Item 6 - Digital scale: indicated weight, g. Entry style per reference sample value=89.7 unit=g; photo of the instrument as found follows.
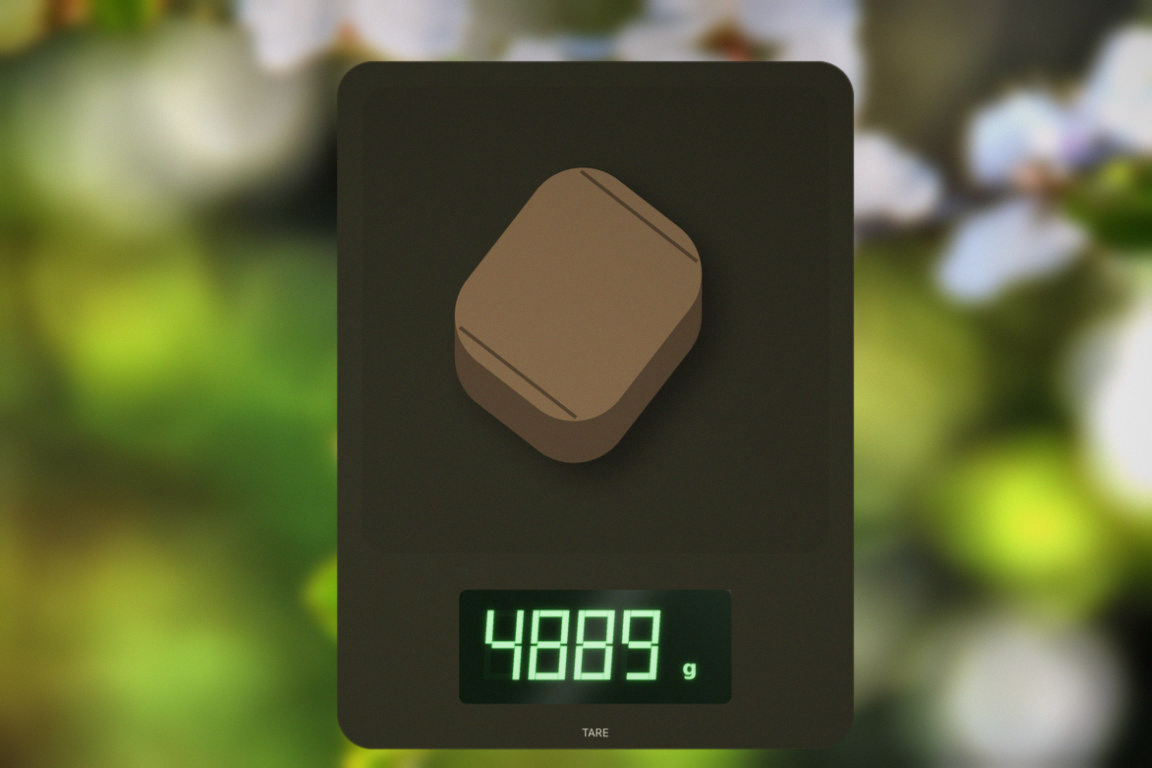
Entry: value=4889 unit=g
